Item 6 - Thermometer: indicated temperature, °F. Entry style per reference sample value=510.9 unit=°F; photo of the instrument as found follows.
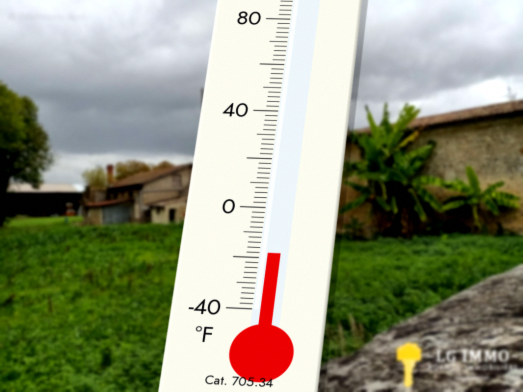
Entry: value=-18 unit=°F
